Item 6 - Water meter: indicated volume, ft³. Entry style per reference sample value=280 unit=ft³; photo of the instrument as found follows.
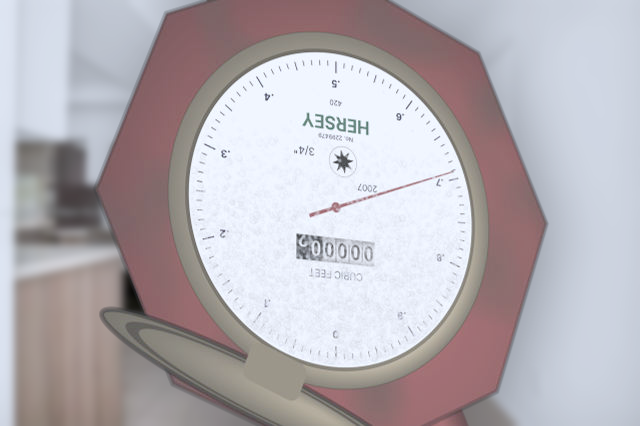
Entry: value=1.69 unit=ft³
